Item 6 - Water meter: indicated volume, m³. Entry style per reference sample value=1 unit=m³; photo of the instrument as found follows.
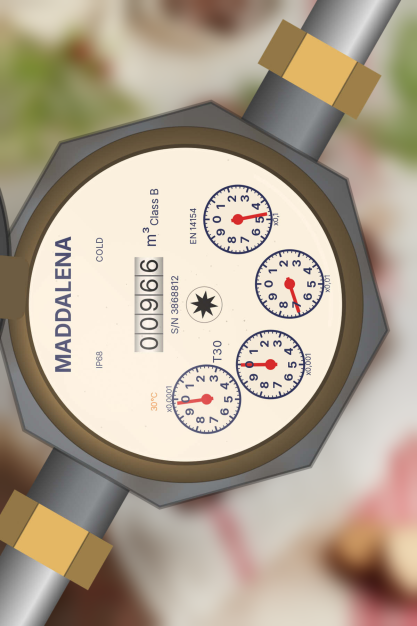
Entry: value=966.4699 unit=m³
